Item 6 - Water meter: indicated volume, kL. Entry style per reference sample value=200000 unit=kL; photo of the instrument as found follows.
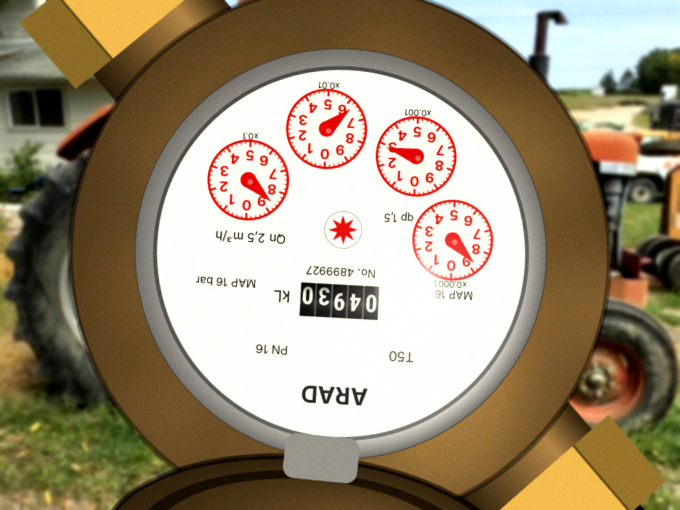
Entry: value=4929.8628 unit=kL
